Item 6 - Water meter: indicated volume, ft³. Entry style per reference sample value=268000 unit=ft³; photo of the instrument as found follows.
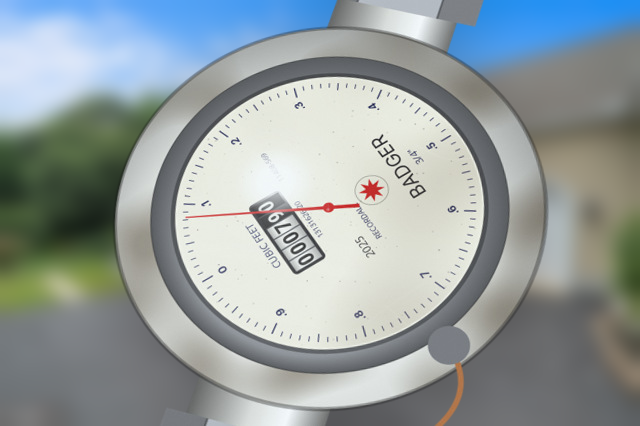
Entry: value=790.08 unit=ft³
